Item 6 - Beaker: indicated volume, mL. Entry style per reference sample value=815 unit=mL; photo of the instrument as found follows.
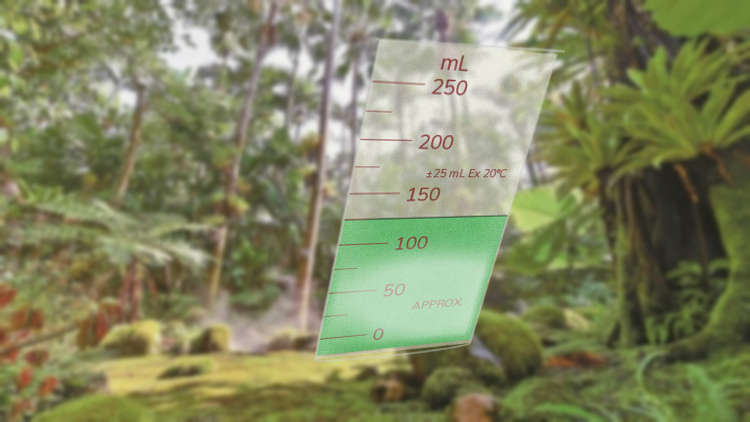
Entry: value=125 unit=mL
